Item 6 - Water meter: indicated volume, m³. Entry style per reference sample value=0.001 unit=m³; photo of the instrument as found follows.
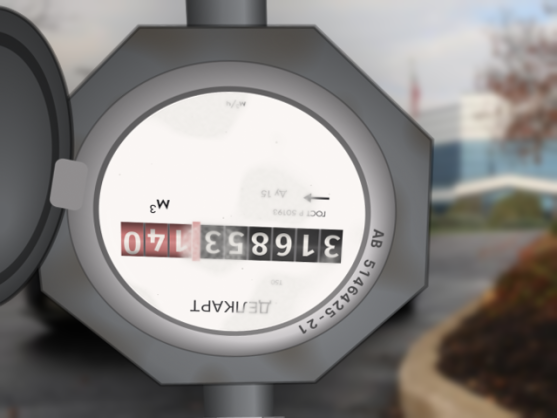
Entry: value=316853.140 unit=m³
